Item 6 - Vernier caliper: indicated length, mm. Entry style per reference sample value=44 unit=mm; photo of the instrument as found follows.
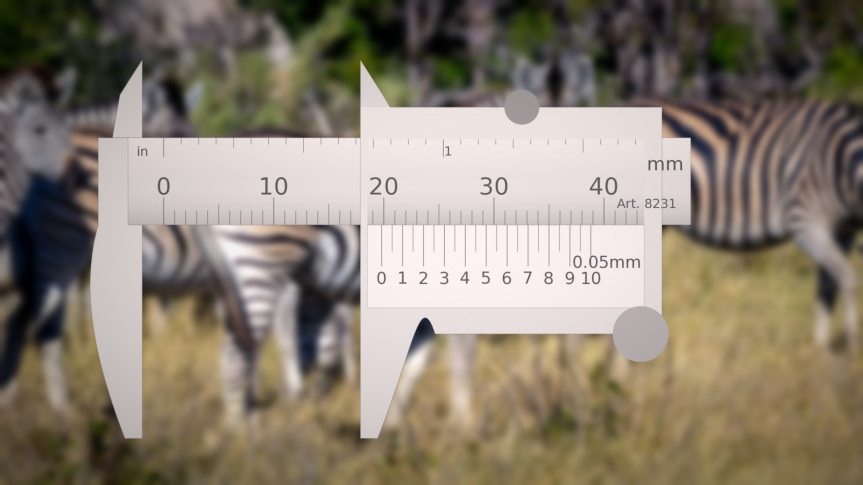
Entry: value=19.8 unit=mm
